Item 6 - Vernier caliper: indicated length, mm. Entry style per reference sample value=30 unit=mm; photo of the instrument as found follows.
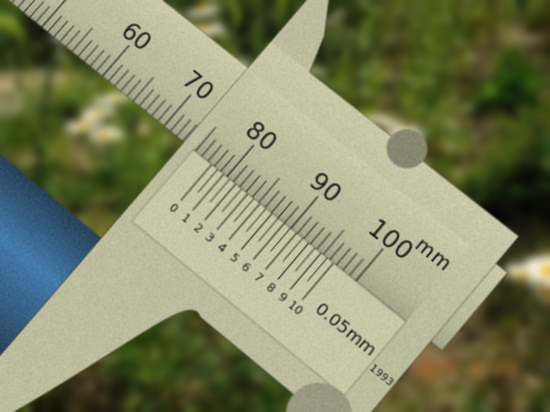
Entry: value=77.6 unit=mm
